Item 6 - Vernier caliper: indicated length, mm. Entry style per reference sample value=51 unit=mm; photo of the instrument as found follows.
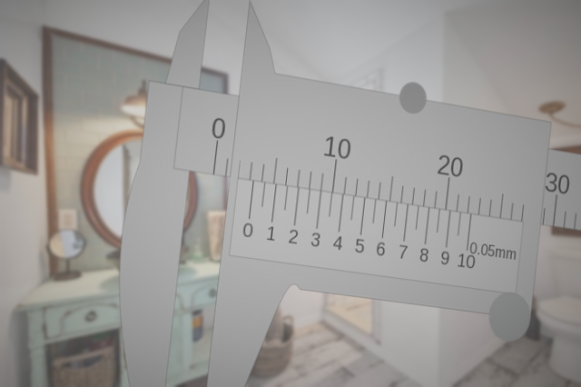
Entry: value=3.3 unit=mm
